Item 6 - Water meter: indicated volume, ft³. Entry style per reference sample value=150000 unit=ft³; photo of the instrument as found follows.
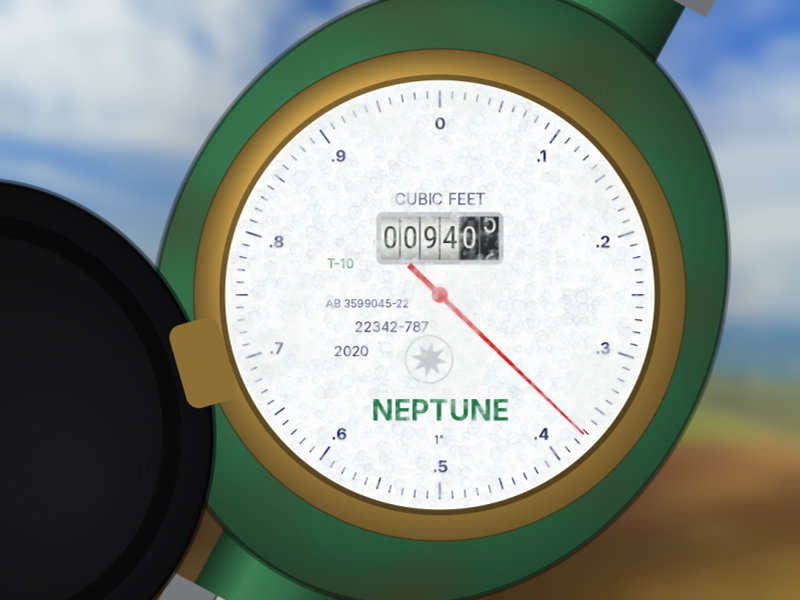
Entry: value=9405.37 unit=ft³
